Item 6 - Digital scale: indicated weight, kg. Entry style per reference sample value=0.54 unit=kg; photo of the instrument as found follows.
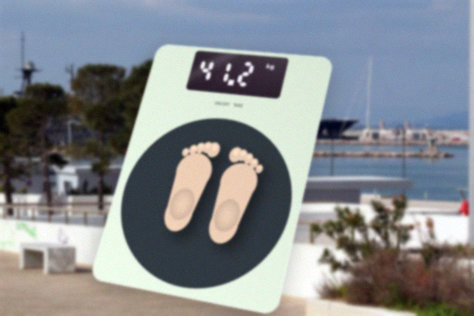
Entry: value=41.2 unit=kg
